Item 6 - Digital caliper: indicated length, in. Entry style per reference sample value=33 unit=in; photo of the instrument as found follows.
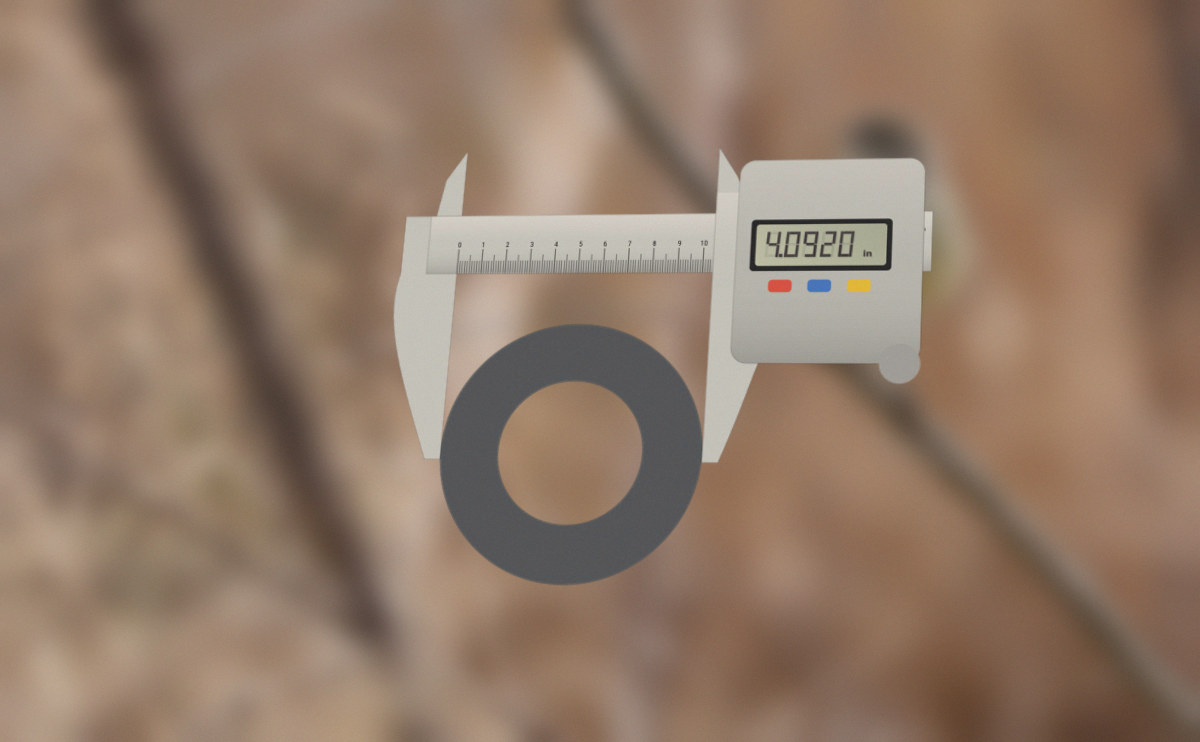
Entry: value=4.0920 unit=in
